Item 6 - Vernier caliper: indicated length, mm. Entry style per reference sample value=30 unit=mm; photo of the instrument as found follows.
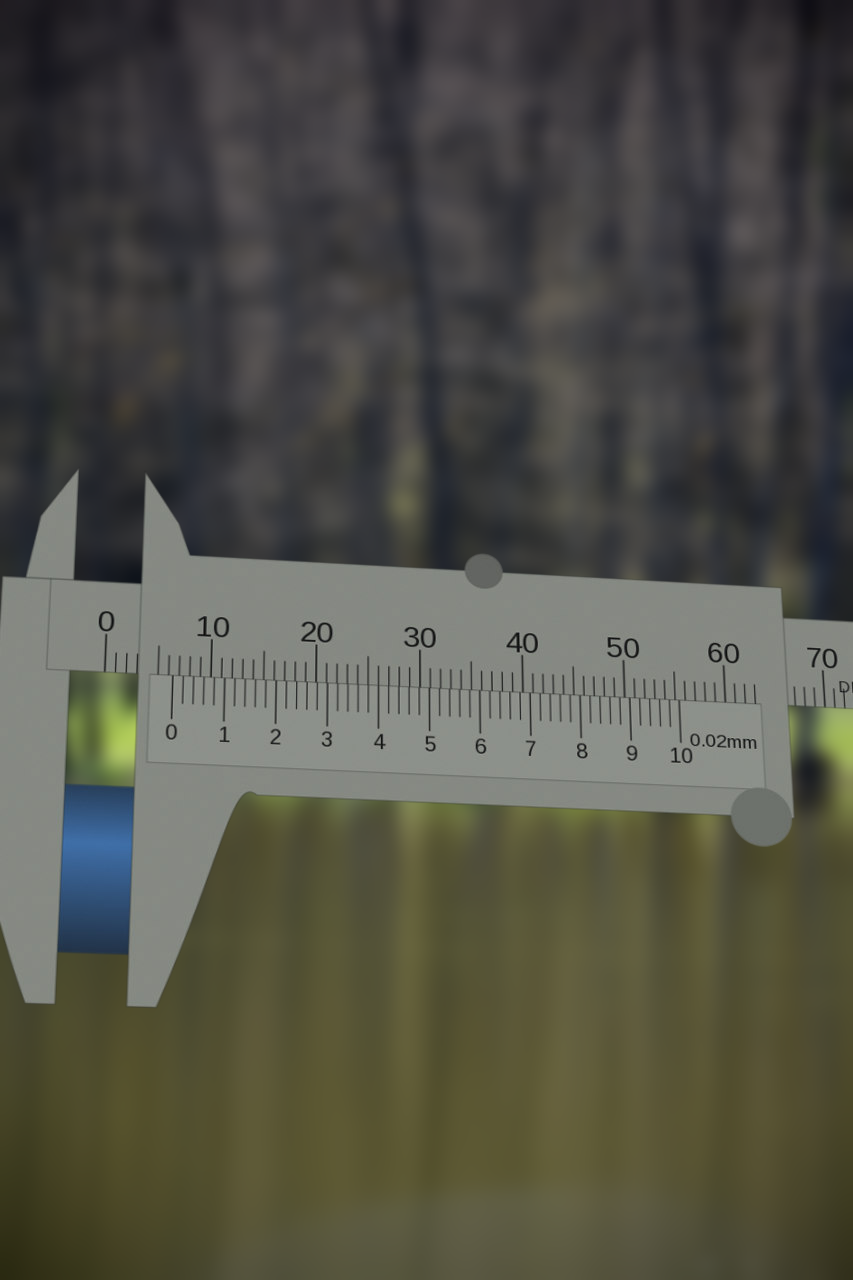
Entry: value=6.4 unit=mm
